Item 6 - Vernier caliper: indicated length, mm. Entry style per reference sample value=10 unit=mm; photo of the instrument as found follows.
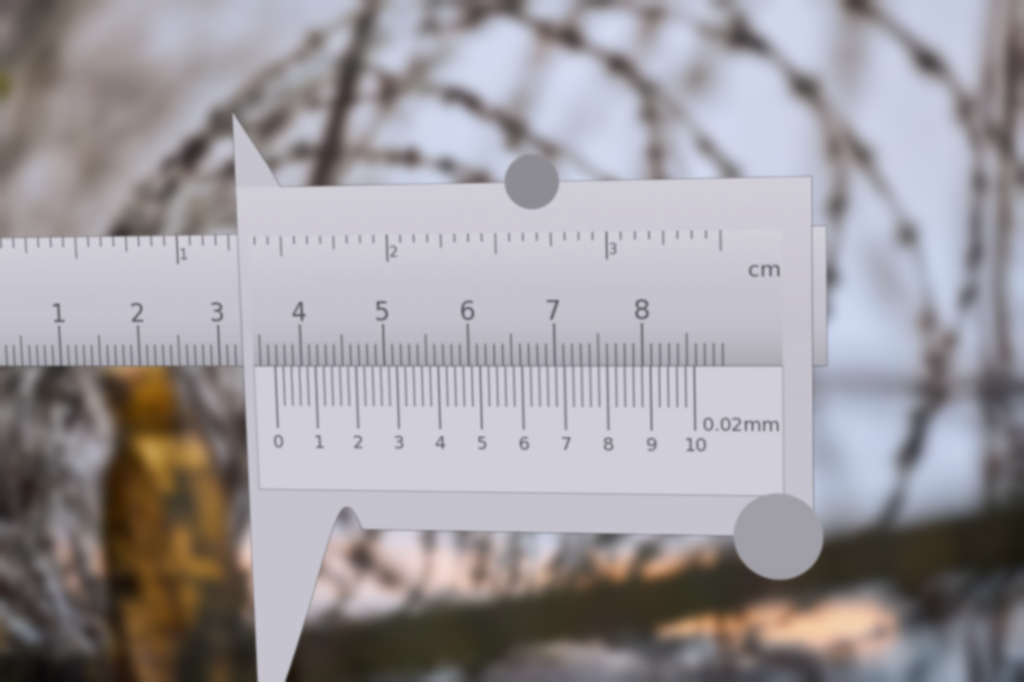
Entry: value=36.8 unit=mm
